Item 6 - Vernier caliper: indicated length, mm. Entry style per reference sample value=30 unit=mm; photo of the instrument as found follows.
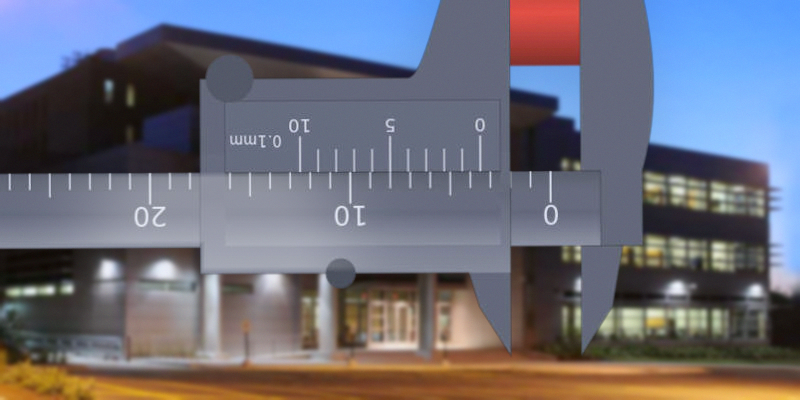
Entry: value=3.5 unit=mm
